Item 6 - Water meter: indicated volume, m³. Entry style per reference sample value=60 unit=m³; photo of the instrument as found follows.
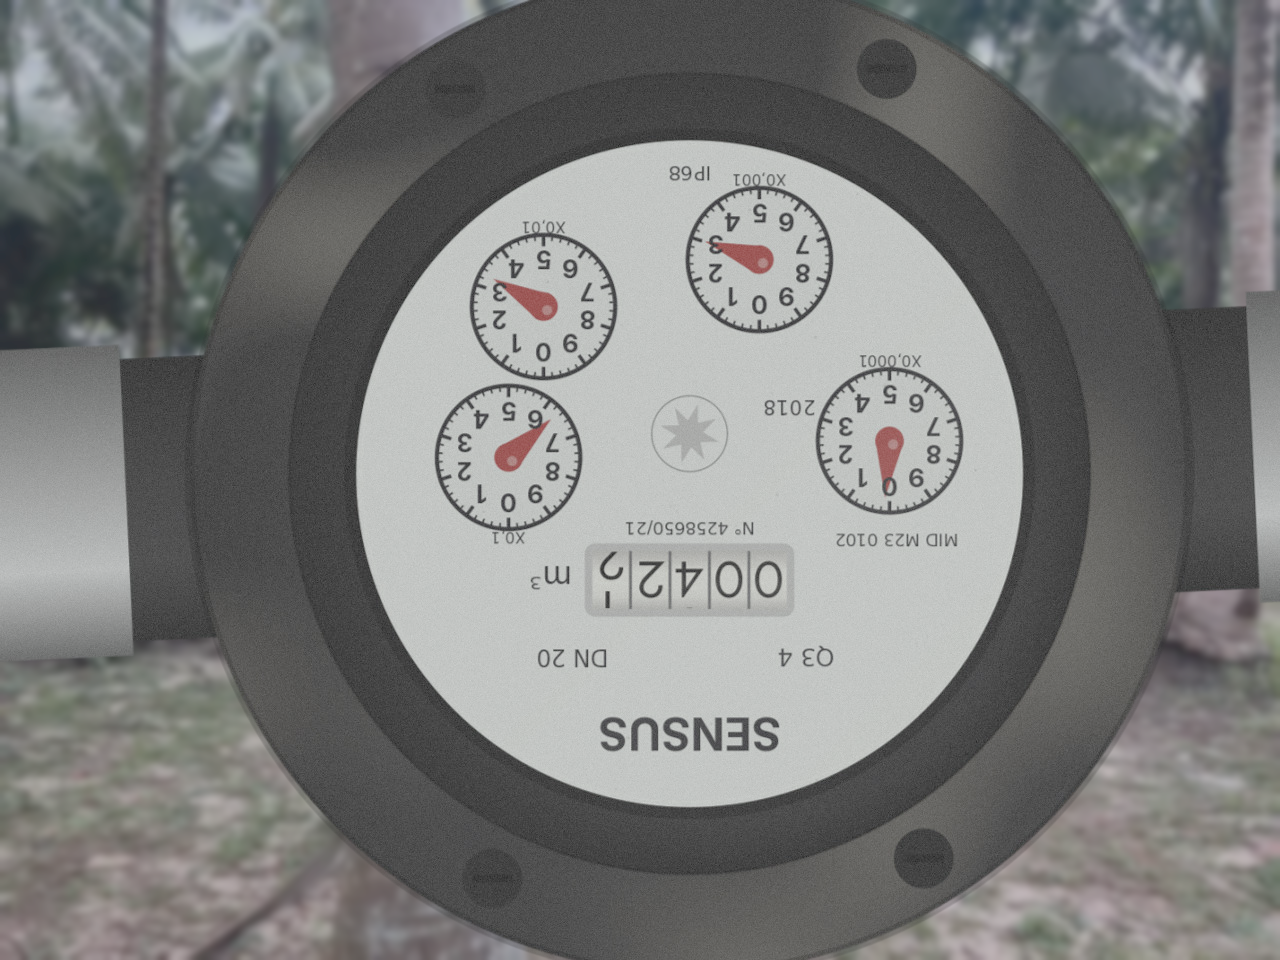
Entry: value=421.6330 unit=m³
